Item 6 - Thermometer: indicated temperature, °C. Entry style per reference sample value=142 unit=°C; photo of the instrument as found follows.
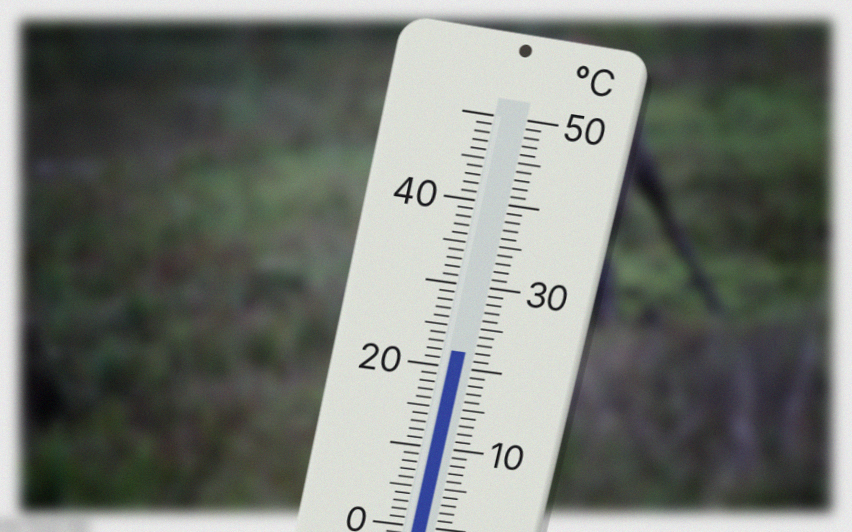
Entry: value=22 unit=°C
